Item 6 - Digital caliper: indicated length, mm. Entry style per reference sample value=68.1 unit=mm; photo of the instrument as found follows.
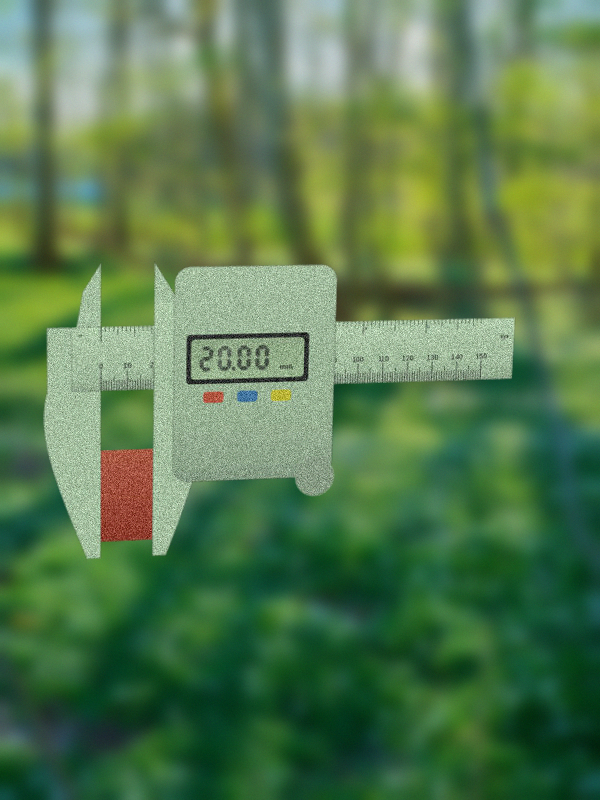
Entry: value=20.00 unit=mm
